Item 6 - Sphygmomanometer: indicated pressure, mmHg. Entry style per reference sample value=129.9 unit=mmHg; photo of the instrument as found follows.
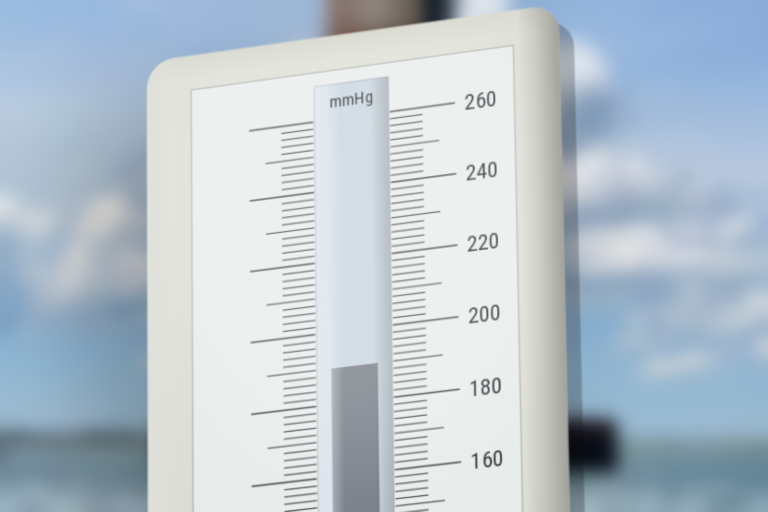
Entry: value=190 unit=mmHg
